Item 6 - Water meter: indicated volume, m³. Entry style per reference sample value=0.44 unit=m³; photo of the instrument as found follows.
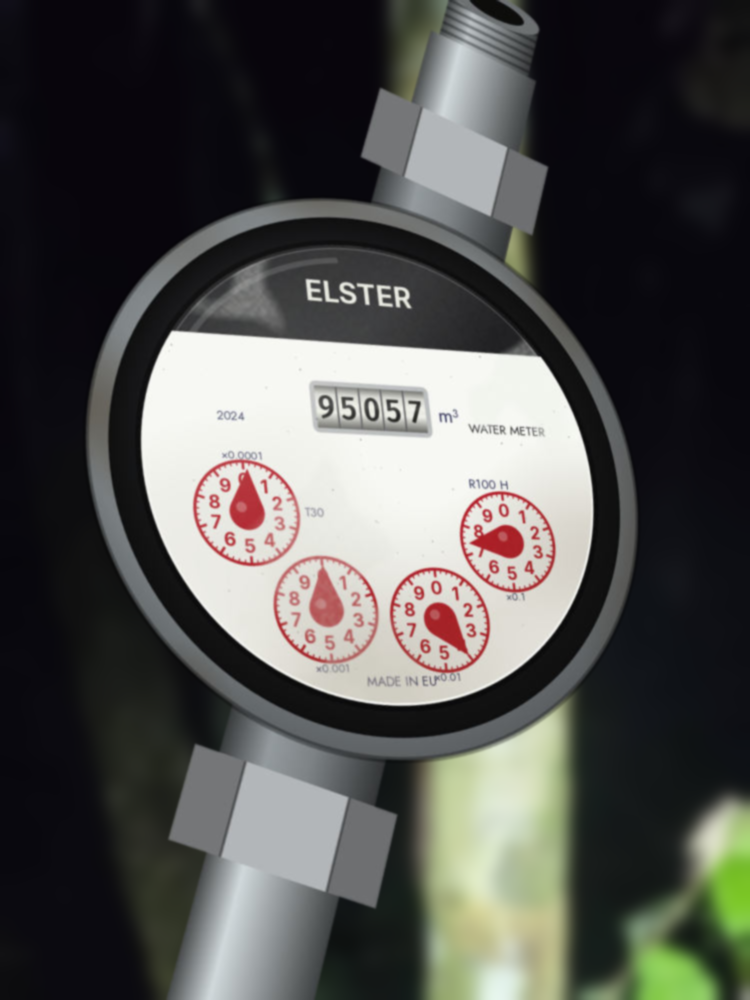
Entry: value=95057.7400 unit=m³
